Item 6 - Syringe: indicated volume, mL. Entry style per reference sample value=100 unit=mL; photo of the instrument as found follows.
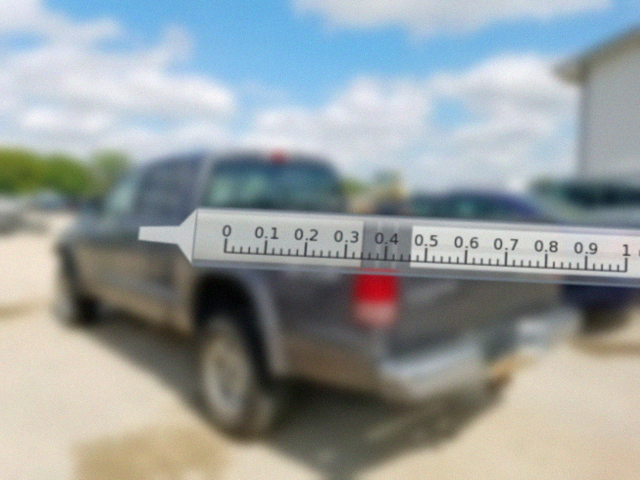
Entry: value=0.34 unit=mL
